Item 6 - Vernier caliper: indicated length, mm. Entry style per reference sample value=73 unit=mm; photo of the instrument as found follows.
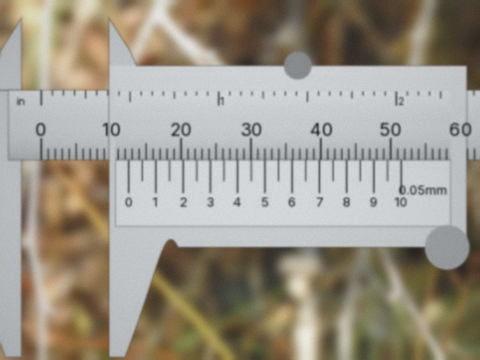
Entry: value=12.5 unit=mm
